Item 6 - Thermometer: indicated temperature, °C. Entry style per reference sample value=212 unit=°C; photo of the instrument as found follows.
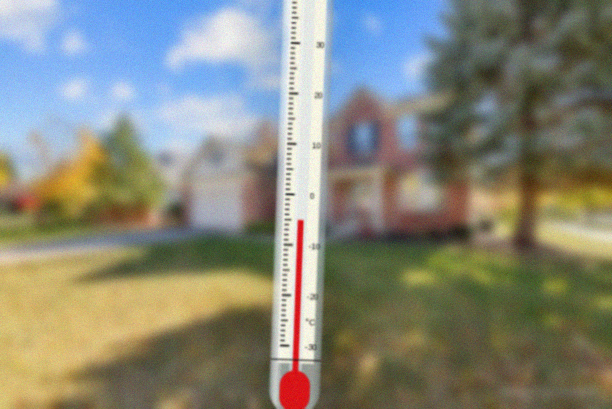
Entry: value=-5 unit=°C
